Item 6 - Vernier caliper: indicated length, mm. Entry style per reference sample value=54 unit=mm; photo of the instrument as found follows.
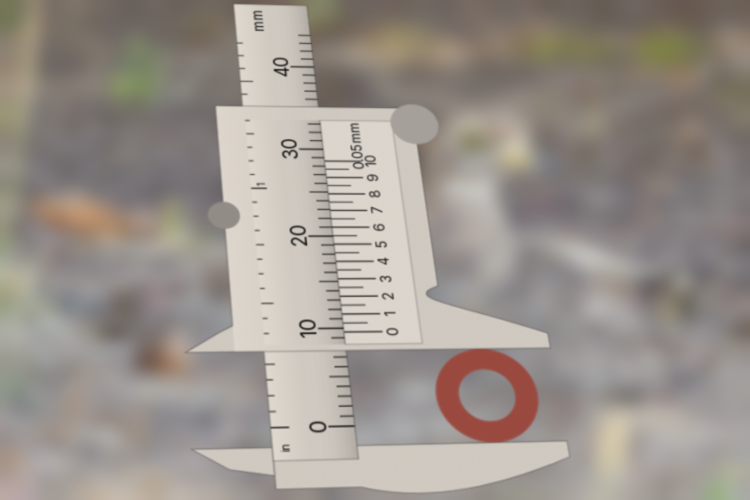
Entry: value=9.6 unit=mm
